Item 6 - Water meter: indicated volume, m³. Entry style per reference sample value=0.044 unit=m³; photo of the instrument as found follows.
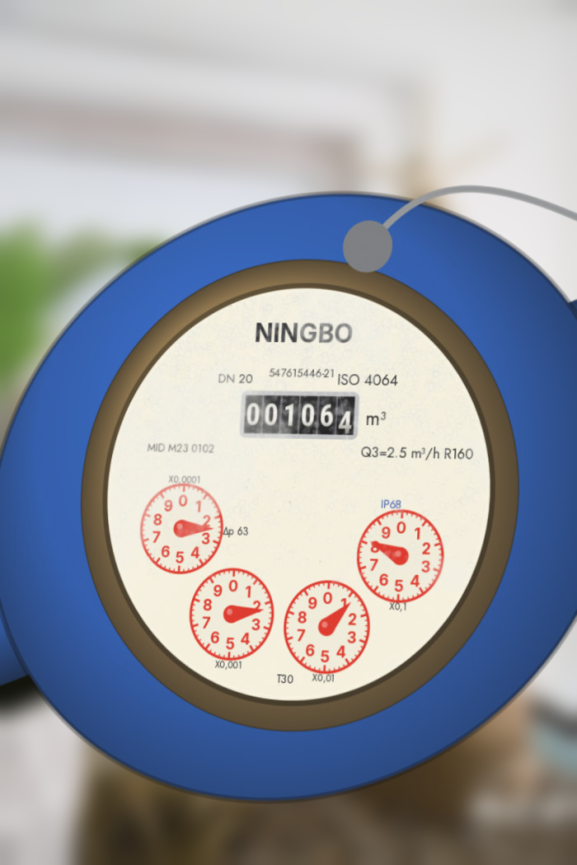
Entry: value=1063.8122 unit=m³
